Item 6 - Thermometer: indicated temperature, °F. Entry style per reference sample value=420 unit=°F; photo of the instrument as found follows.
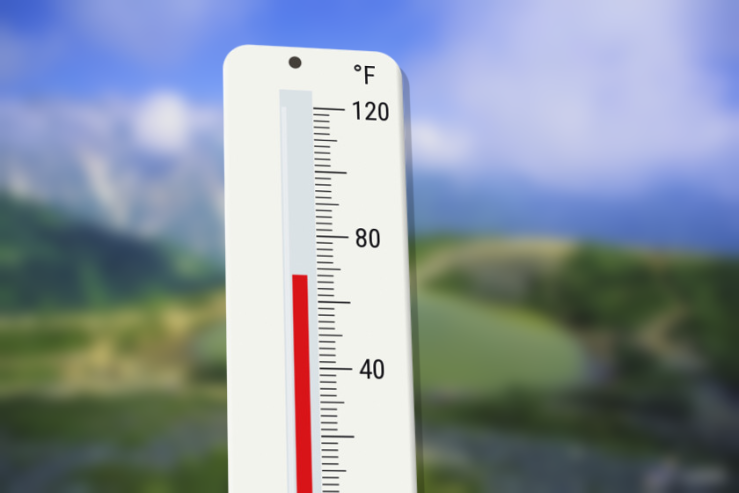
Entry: value=68 unit=°F
